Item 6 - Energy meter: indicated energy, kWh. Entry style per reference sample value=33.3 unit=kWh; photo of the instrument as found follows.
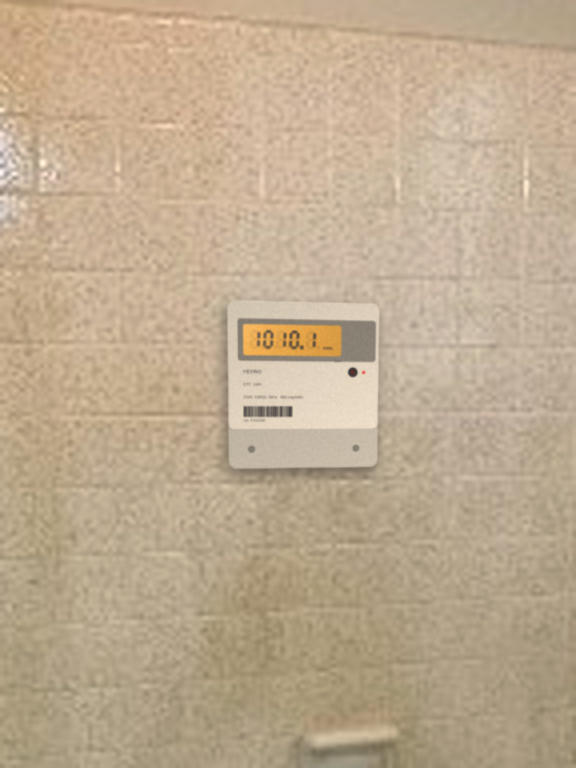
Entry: value=1010.1 unit=kWh
